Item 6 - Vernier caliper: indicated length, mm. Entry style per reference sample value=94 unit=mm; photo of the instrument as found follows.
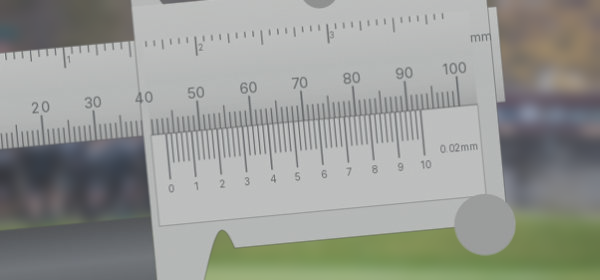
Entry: value=43.5 unit=mm
